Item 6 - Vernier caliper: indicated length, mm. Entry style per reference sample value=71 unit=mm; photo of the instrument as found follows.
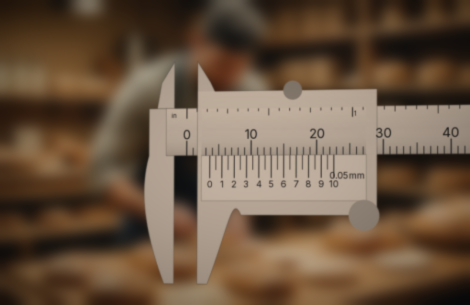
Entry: value=3.6 unit=mm
